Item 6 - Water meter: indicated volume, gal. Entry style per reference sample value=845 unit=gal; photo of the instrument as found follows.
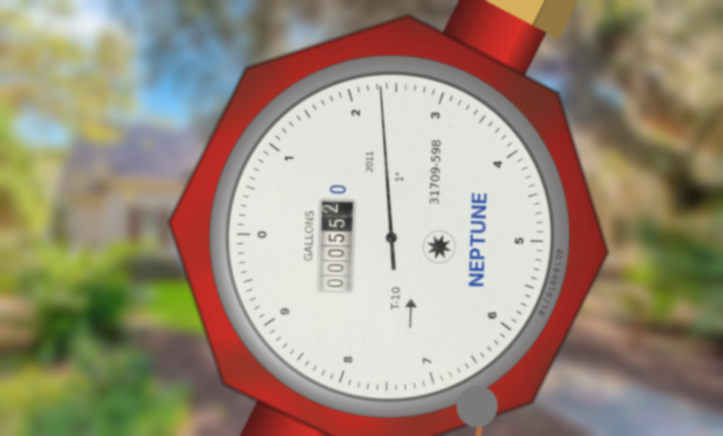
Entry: value=5522.3 unit=gal
